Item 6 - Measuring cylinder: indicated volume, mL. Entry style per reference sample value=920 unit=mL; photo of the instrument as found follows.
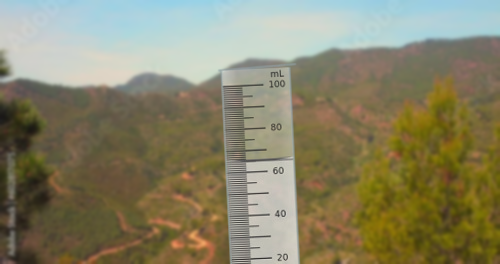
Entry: value=65 unit=mL
